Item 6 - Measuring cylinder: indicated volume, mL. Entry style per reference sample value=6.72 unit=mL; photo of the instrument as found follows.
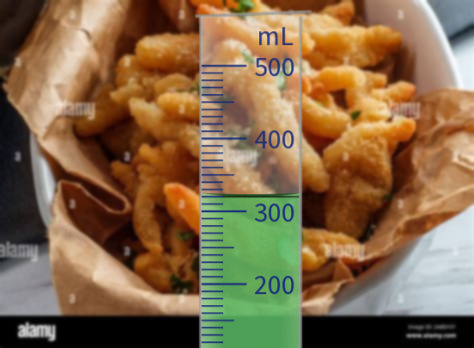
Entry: value=320 unit=mL
